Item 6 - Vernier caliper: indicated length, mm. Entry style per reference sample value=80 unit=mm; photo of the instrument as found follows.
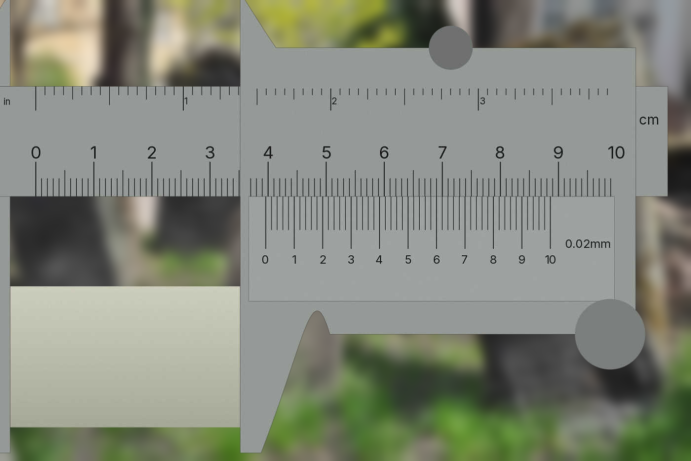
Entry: value=39.6 unit=mm
